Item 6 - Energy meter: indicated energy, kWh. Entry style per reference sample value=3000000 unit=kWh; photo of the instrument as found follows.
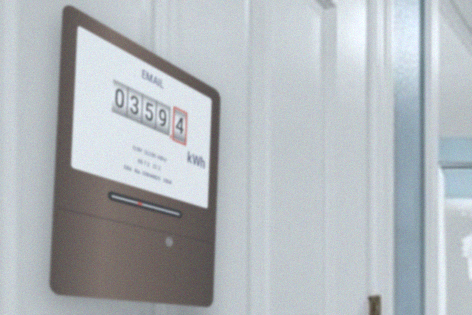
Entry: value=359.4 unit=kWh
